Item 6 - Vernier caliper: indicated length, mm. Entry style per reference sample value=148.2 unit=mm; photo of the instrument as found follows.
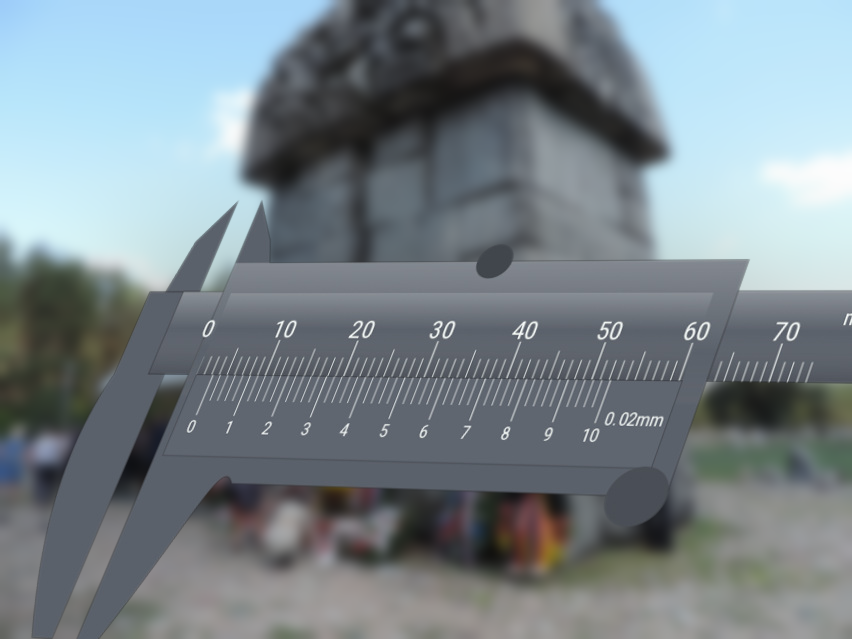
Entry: value=3.2 unit=mm
